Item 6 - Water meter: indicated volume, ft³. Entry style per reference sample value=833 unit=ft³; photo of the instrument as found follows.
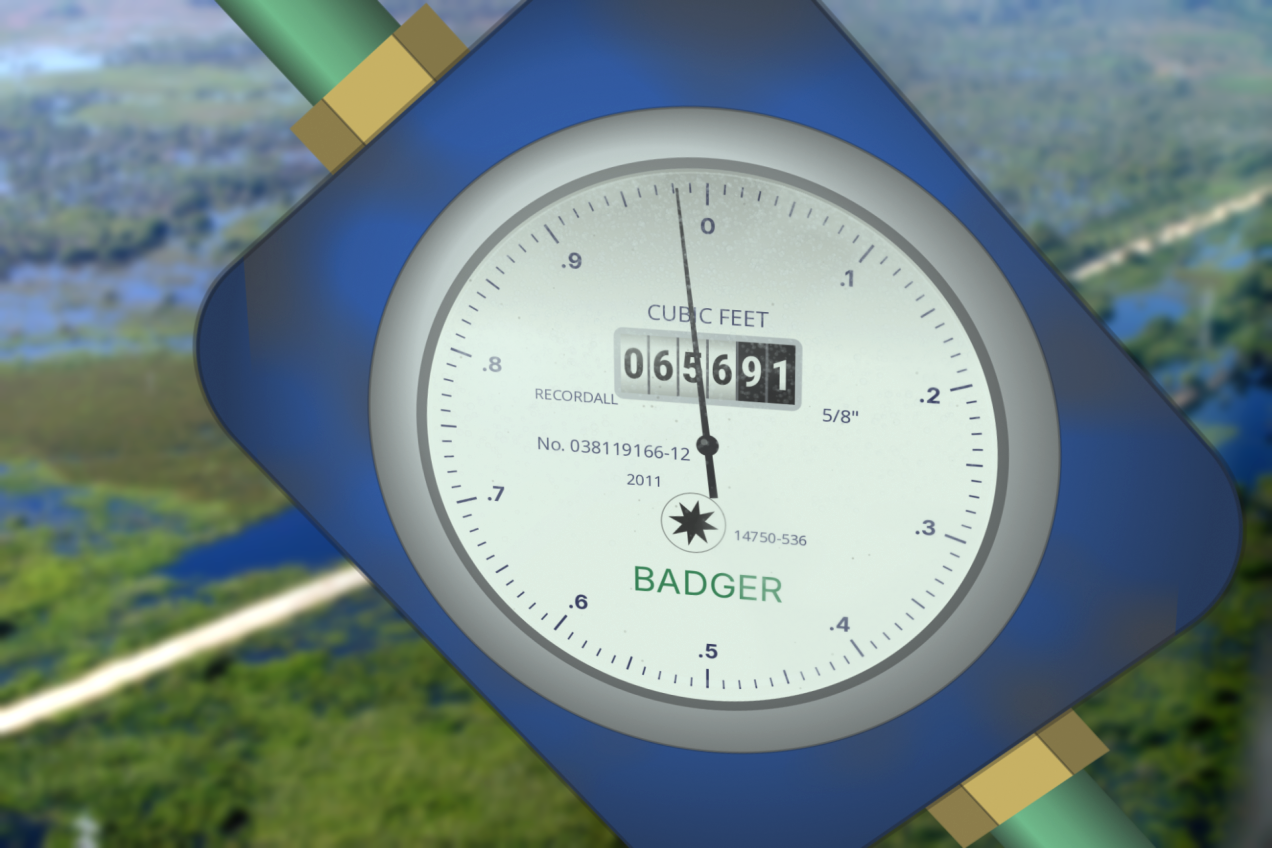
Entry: value=65690.98 unit=ft³
